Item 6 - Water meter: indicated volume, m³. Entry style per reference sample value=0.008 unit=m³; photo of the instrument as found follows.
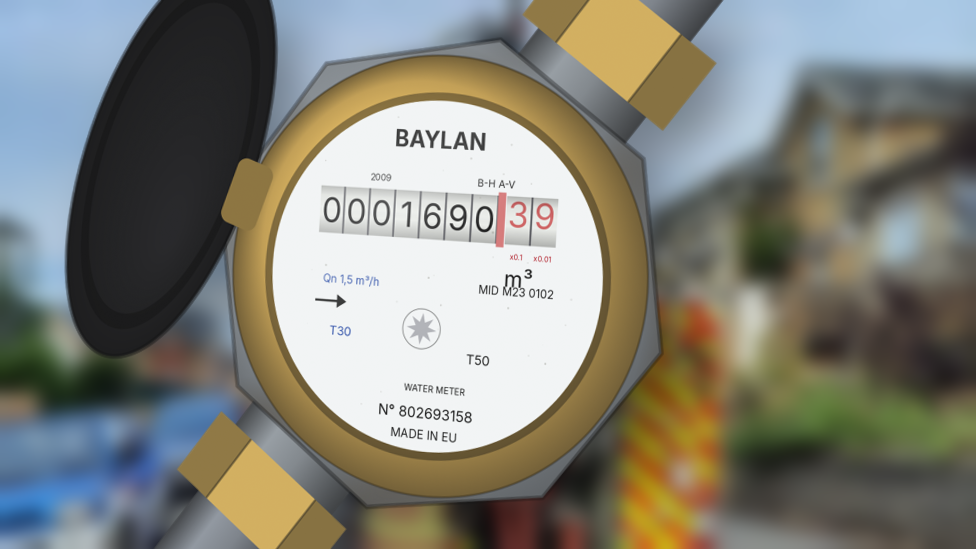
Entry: value=1690.39 unit=m³
